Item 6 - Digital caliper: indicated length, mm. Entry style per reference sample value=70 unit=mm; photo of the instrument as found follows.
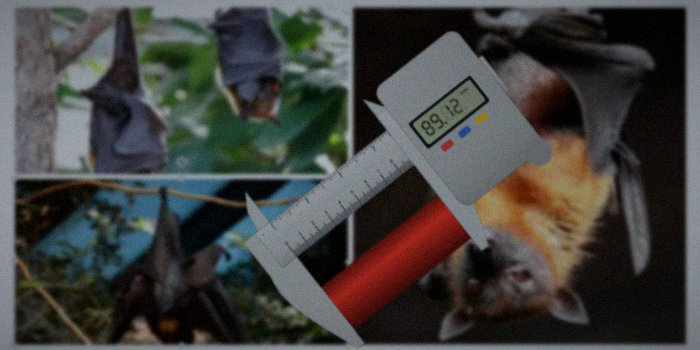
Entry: value=89.12 unit=mm
